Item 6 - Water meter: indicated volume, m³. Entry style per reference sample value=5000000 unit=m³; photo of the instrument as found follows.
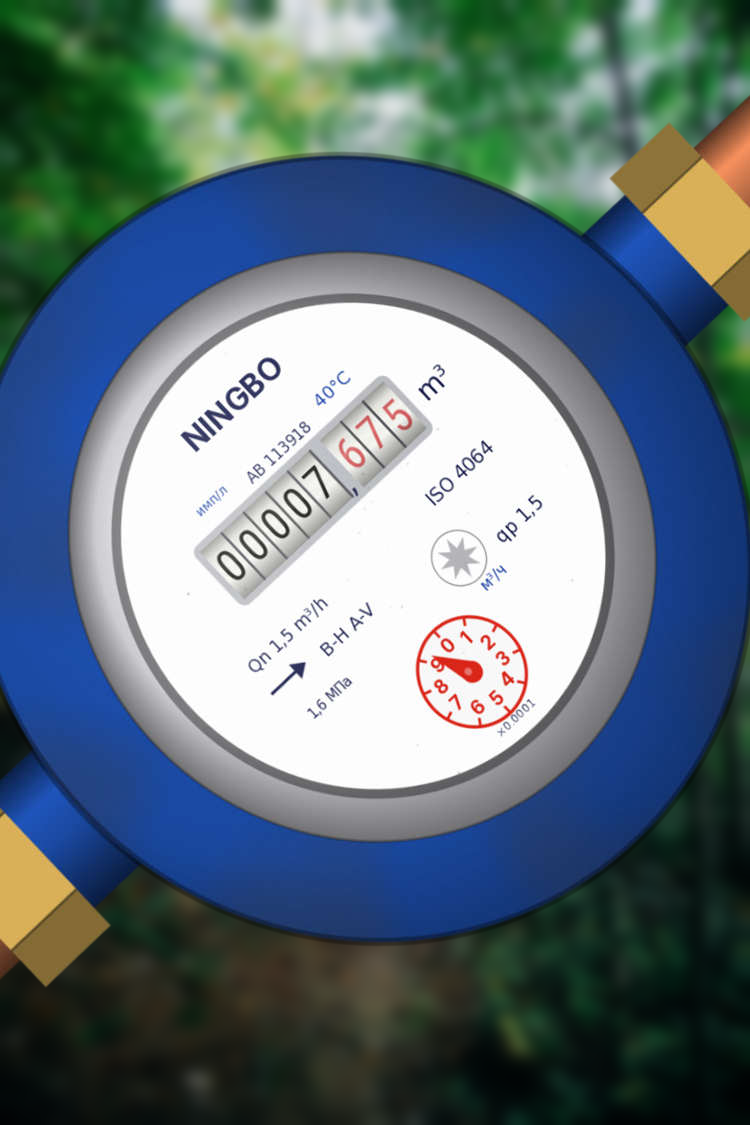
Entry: value=7.6749 unit=m³
